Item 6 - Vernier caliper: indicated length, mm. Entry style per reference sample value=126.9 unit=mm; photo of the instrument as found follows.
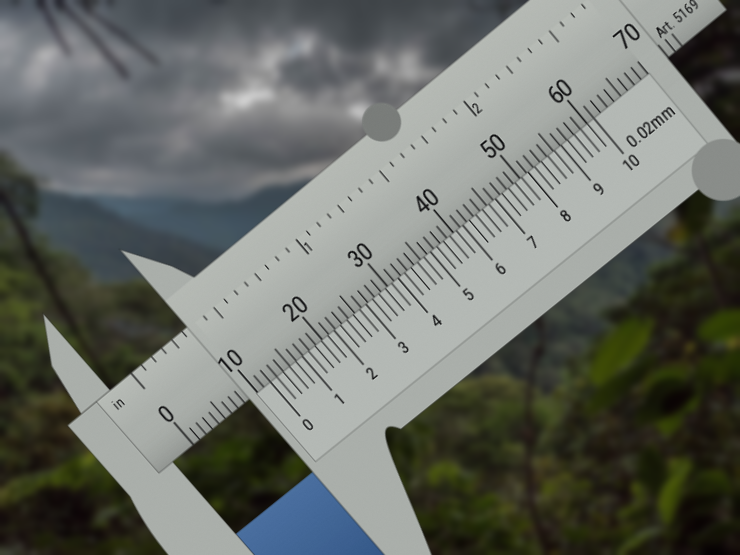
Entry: value=12.0 unit=mm
